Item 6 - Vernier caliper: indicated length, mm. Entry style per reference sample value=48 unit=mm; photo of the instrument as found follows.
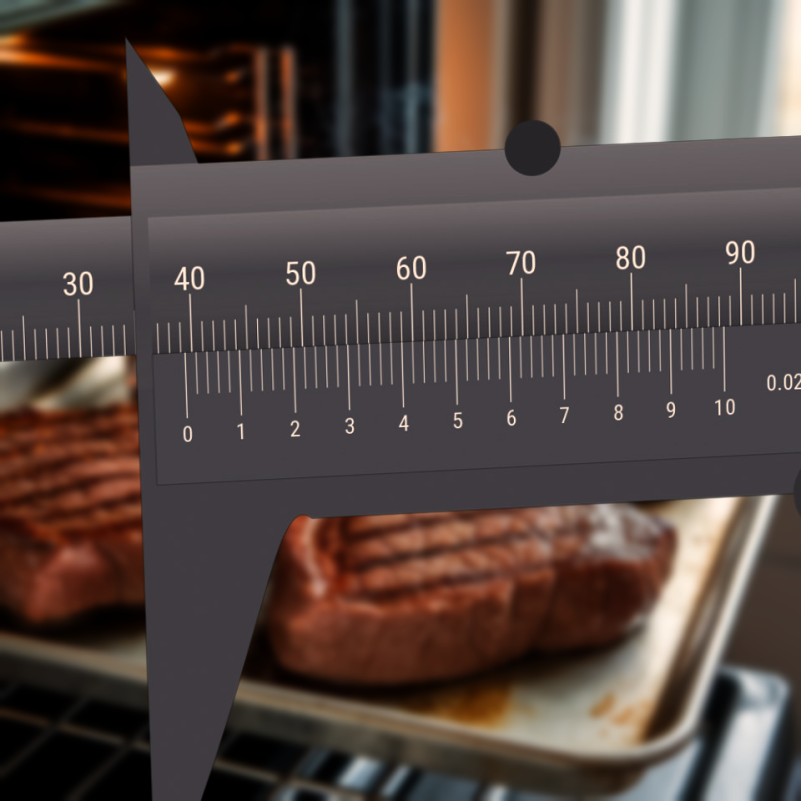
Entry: value=39.4 unit=mm
